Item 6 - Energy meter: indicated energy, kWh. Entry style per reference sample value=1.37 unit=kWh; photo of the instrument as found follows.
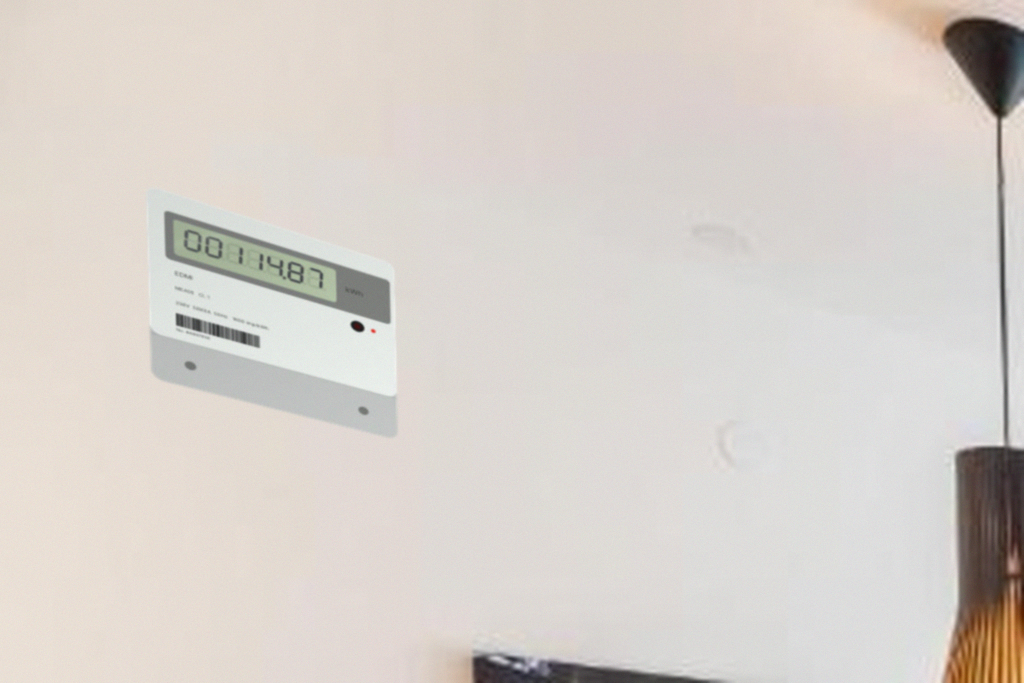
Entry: value=114.87 unit=kWh
